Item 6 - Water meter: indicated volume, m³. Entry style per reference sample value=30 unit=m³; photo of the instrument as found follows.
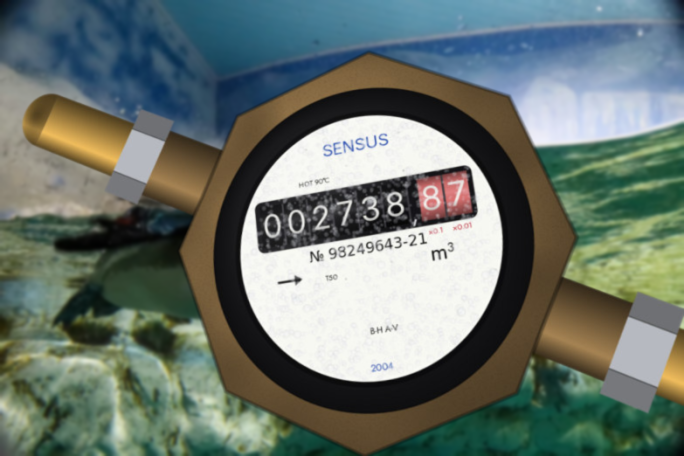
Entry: value=2738.87 unit=m³
